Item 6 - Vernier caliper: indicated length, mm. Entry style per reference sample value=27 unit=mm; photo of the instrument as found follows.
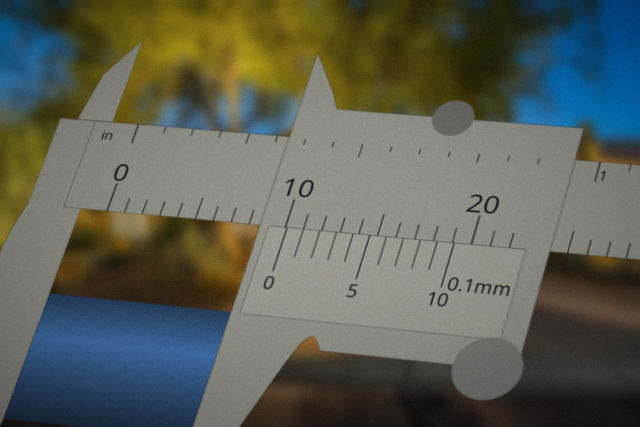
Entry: value=10.1 unit=mm
